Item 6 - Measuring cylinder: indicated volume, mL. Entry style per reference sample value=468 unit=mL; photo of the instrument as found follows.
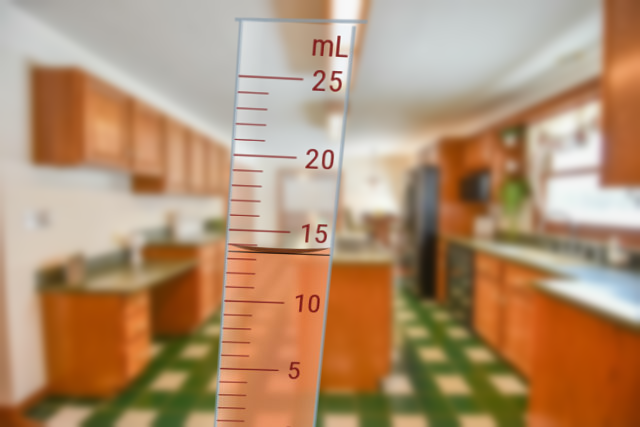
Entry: value=13.5 unit=mL
